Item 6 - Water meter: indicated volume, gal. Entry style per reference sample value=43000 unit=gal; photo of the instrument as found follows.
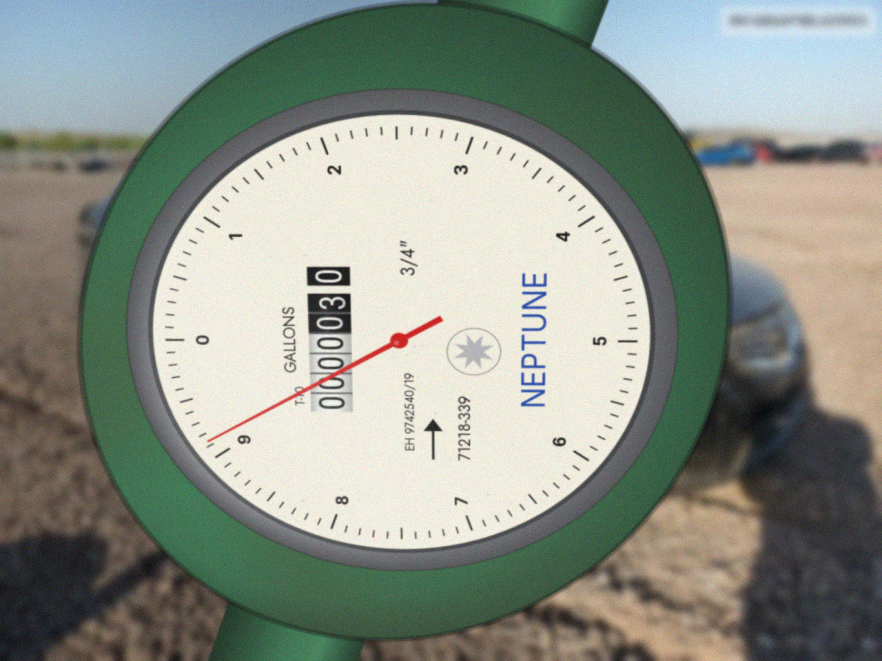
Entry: value=29.1 unit=gal
